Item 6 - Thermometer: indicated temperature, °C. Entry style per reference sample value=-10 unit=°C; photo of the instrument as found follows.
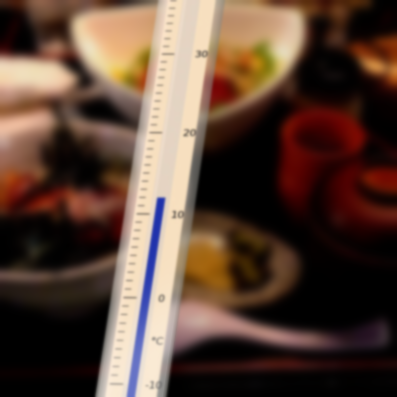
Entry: value=12 unit=°C
